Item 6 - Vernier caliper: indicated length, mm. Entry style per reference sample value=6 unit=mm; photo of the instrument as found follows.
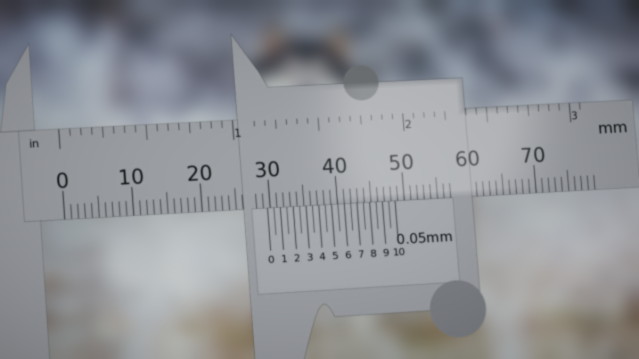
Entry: value=29.6 unit=mm
